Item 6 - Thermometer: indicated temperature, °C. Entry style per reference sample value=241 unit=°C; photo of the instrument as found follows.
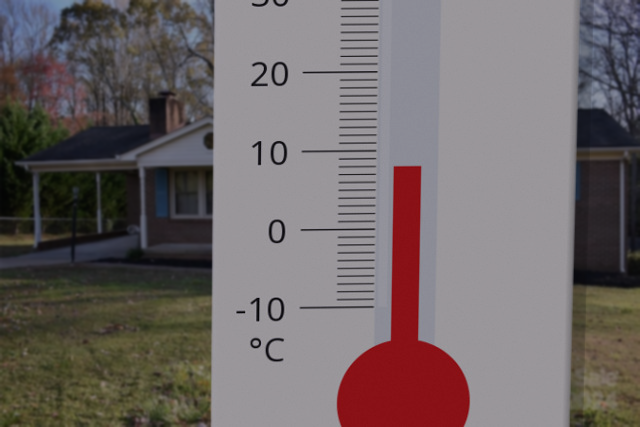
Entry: value=8 unit=°C
